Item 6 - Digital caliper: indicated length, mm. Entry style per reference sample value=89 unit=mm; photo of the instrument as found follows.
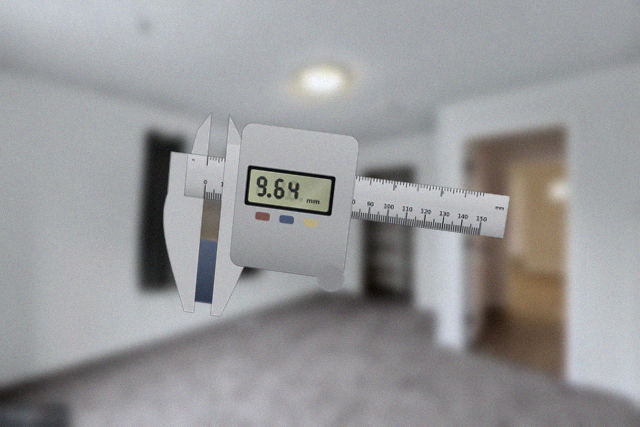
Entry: value=9.64 unit=mm
